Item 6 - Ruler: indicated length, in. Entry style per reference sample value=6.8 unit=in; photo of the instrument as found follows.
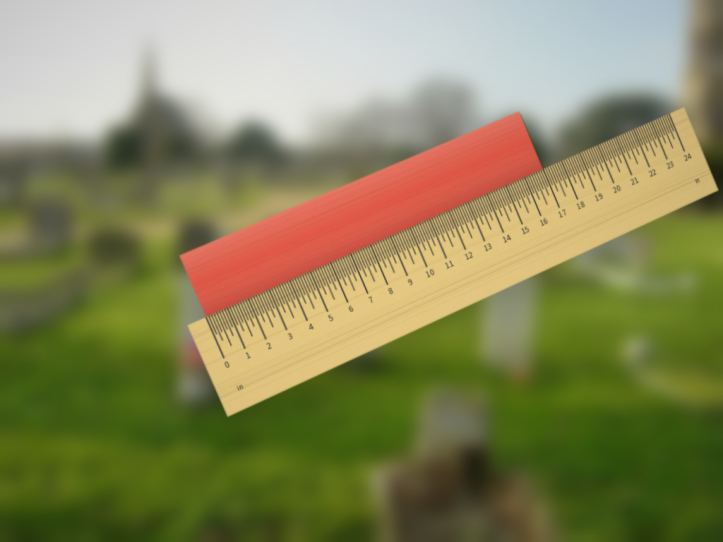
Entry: value=17 unit=in
